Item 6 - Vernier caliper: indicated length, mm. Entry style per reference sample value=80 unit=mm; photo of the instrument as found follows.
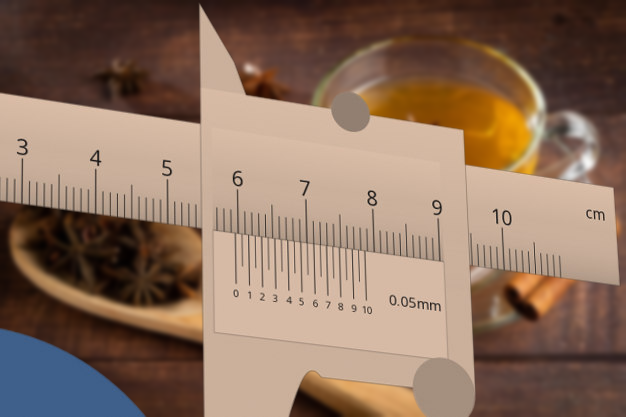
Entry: value=59.6 unit=mm
